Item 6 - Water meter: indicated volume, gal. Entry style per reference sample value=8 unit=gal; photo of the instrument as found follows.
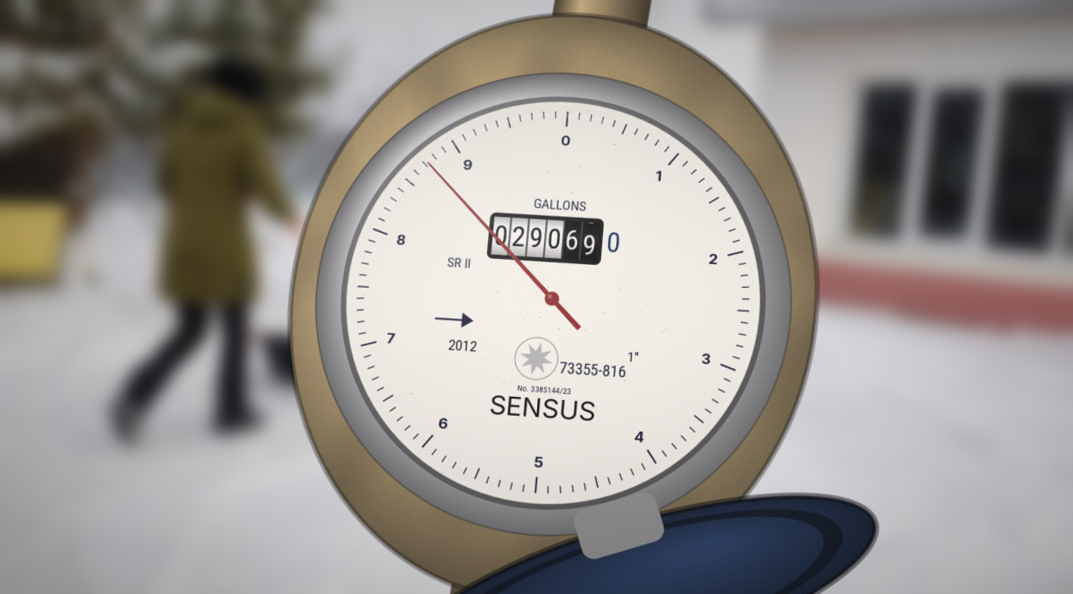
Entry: value=290688.7 unit=gal
